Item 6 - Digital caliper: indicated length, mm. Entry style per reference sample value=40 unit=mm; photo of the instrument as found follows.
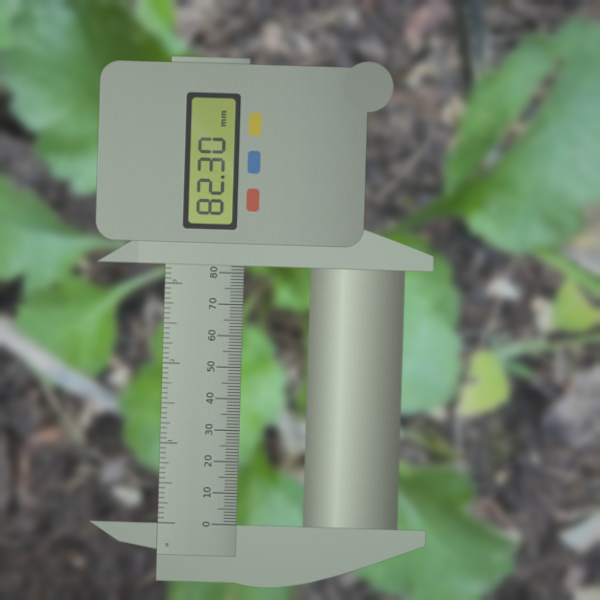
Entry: value=82.30 unit=mm
